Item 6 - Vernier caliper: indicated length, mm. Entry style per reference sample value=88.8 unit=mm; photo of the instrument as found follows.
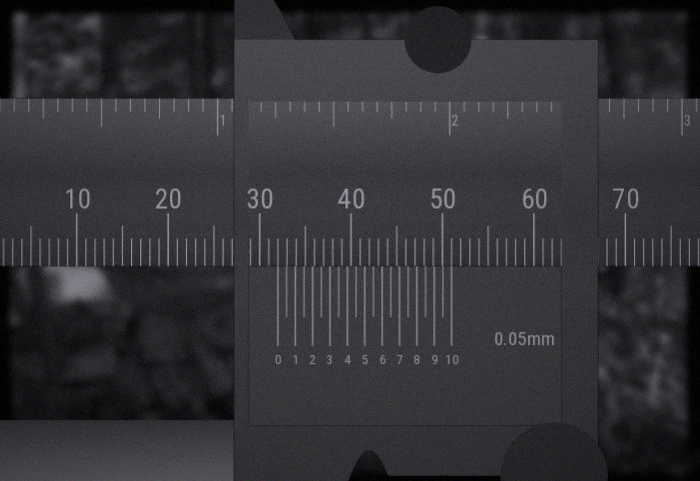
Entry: value=32.0 unit=mm
